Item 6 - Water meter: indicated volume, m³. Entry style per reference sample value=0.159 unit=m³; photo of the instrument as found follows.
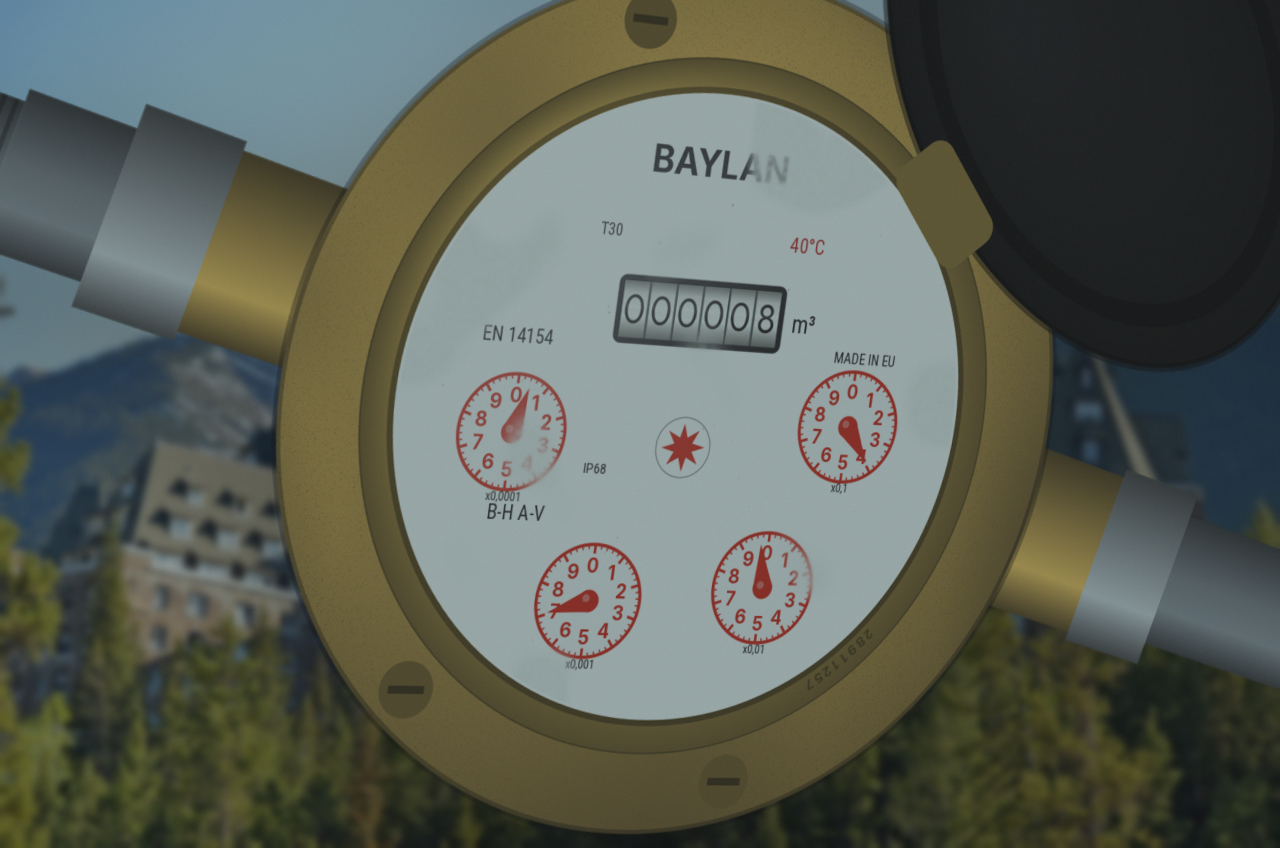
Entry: value=8.3970 unit=m³
